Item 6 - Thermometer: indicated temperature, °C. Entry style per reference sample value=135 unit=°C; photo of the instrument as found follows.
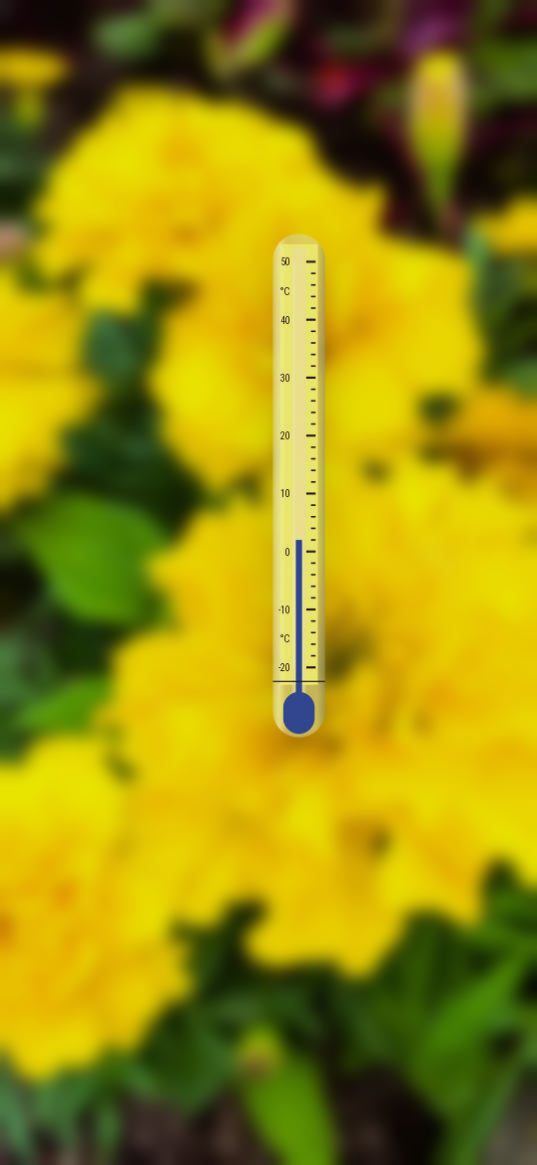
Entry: value=2 unit=°C
